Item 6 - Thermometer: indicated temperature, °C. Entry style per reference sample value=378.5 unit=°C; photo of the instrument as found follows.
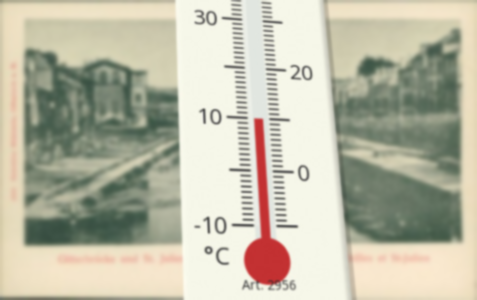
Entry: value=10 unit=°C
